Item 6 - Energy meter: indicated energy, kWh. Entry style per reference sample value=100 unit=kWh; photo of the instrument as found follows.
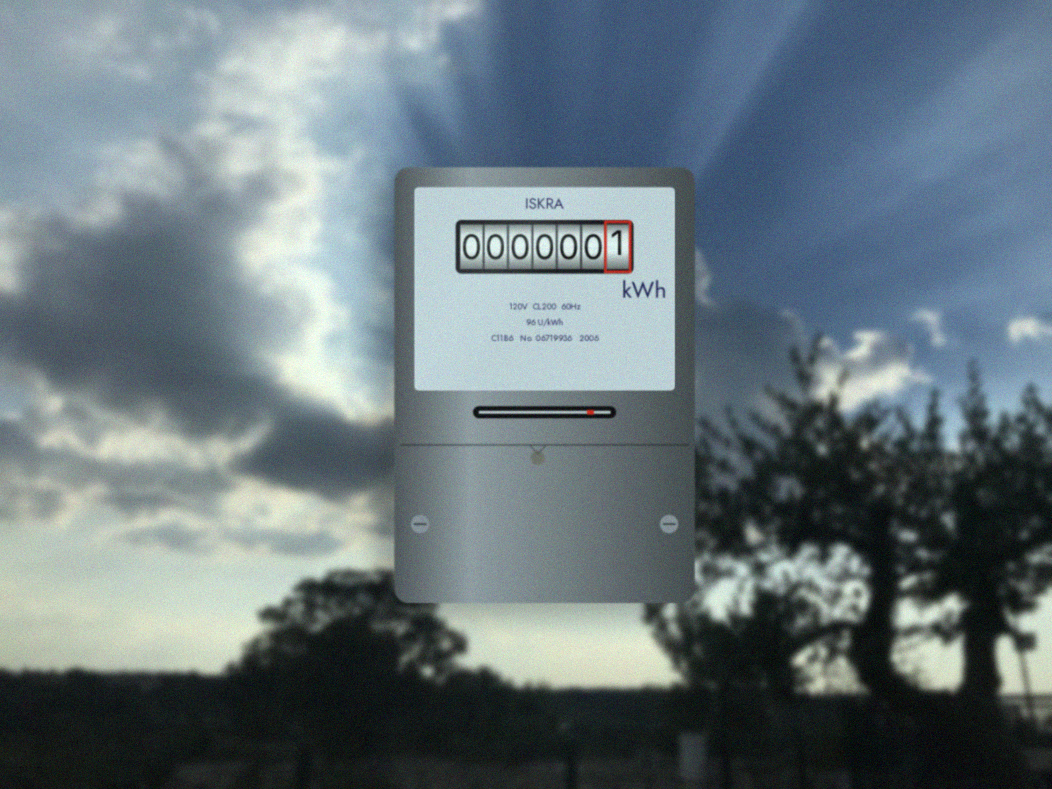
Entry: value=0.1 unit=kWh
